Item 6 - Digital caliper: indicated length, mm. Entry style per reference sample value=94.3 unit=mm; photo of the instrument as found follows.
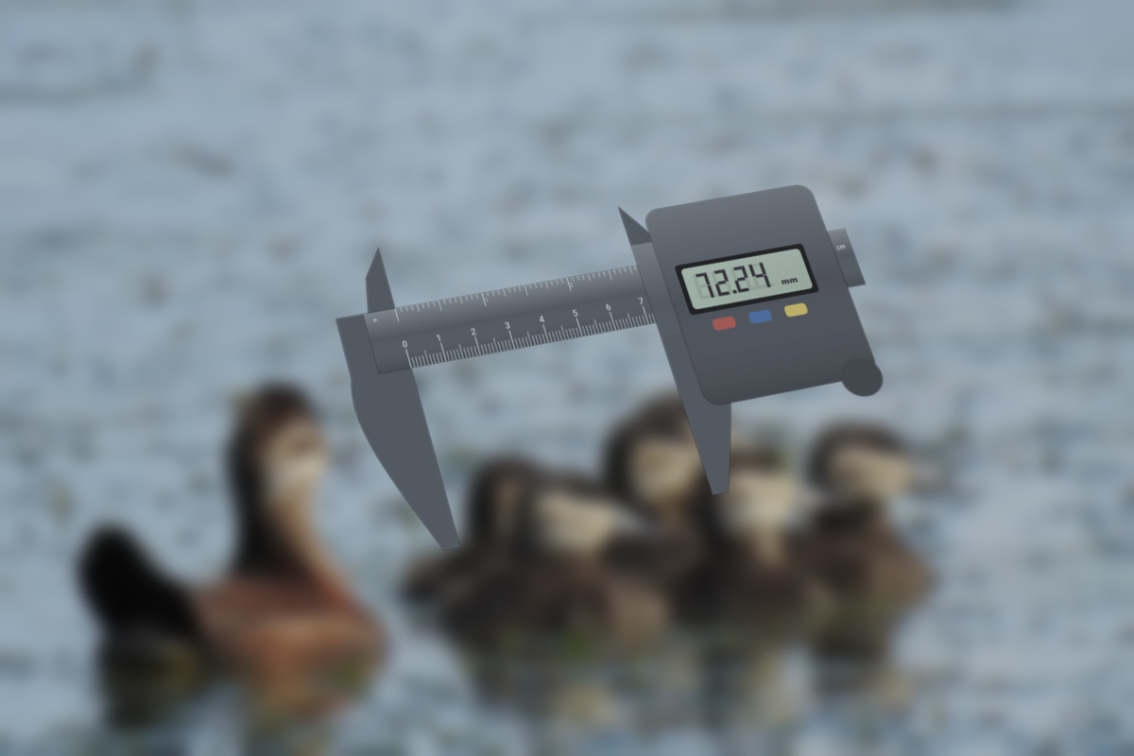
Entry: value=72.24 unit=mm
